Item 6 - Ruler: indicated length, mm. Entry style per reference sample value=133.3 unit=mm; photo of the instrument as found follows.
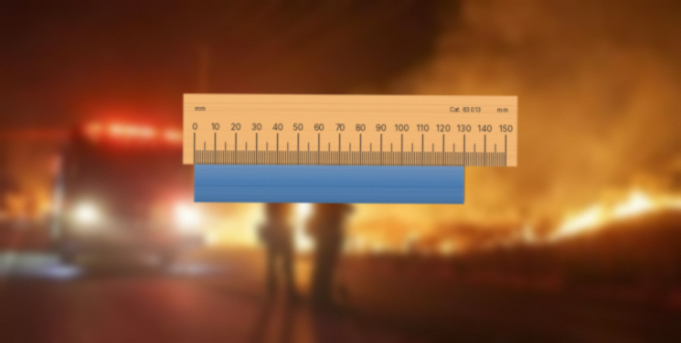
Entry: value=130 unit=mm
